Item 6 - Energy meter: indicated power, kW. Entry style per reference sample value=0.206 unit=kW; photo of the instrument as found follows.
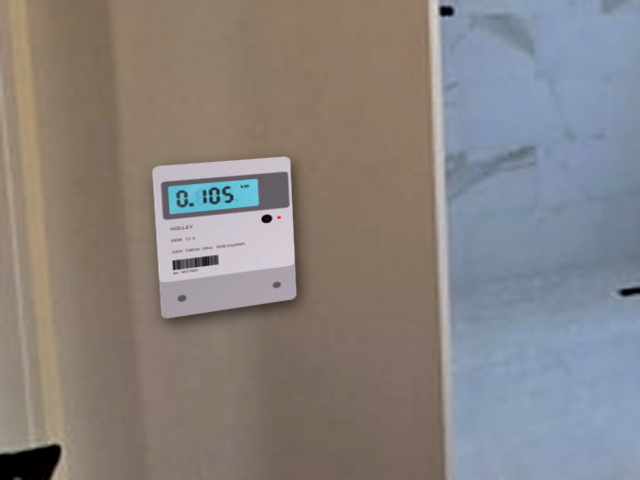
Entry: value=0.105 unit=kW
